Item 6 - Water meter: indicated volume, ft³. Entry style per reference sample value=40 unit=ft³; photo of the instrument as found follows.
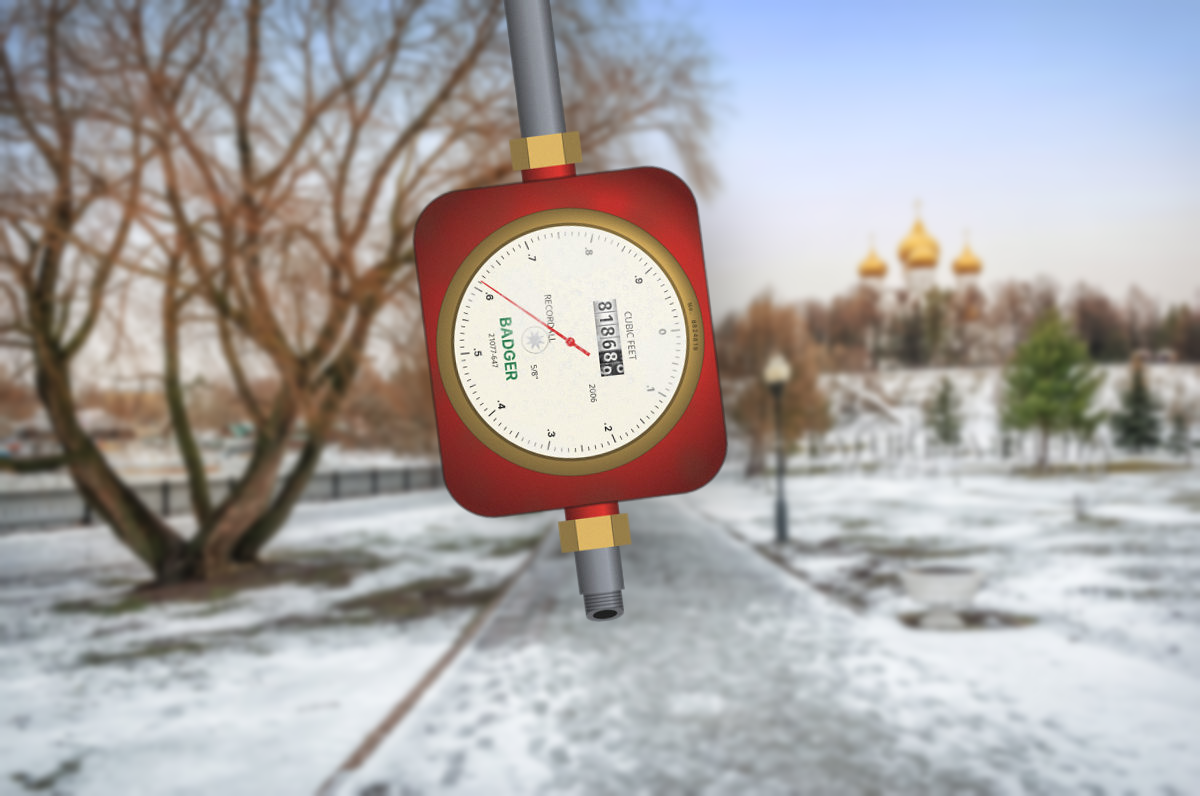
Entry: value=818688.61 unit=ft³
